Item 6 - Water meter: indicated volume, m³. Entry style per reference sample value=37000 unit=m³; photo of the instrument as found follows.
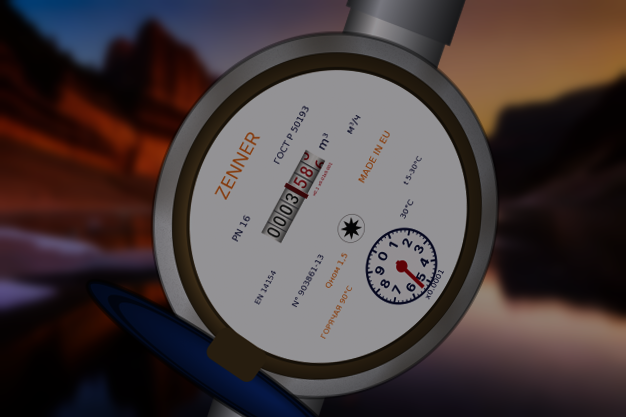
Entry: value=3.5855 unit=m³
